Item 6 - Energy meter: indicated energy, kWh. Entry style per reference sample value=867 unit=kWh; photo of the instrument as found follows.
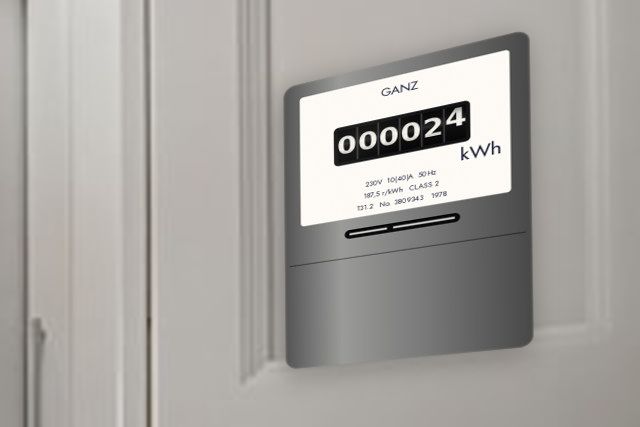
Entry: value=24 unit=kWh
